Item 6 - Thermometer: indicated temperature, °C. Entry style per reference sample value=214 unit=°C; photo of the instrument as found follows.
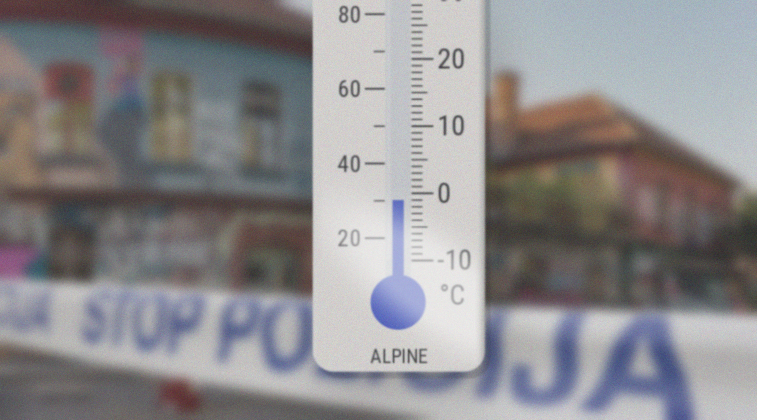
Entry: value=-1 unit=°C
